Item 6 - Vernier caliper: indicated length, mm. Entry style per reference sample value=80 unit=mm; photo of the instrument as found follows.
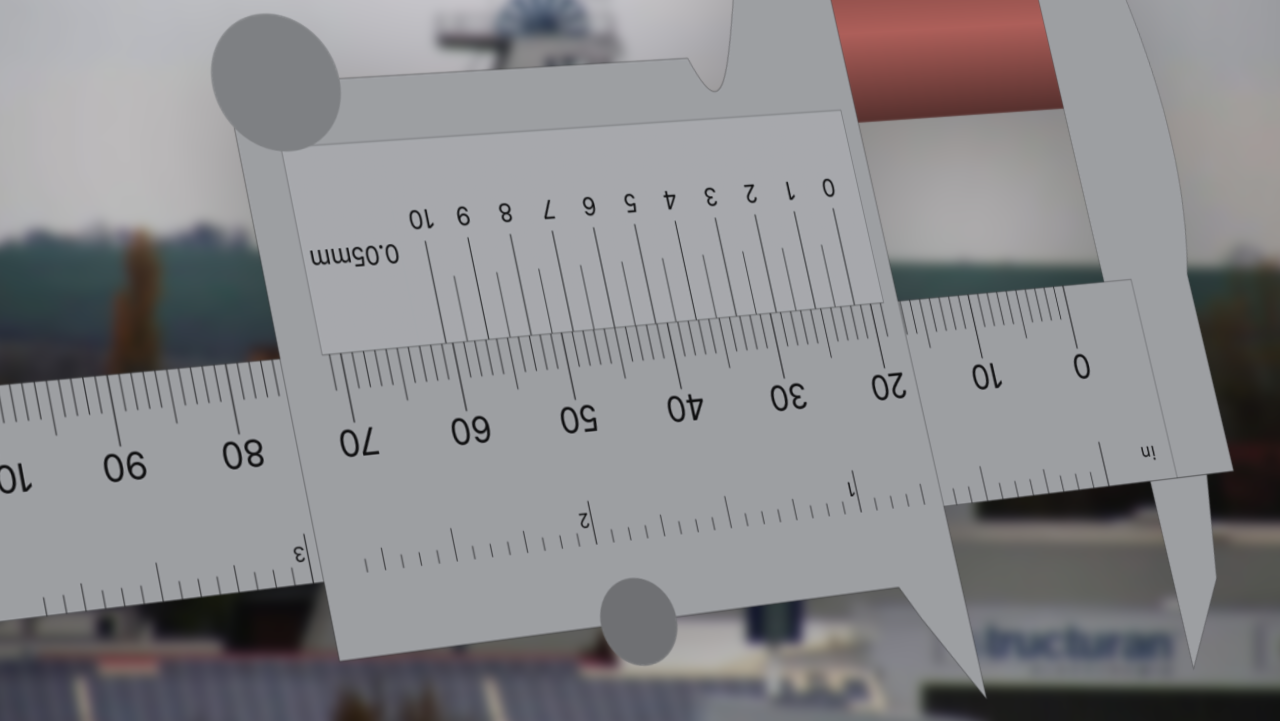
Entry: value=21.6 unit=mm
